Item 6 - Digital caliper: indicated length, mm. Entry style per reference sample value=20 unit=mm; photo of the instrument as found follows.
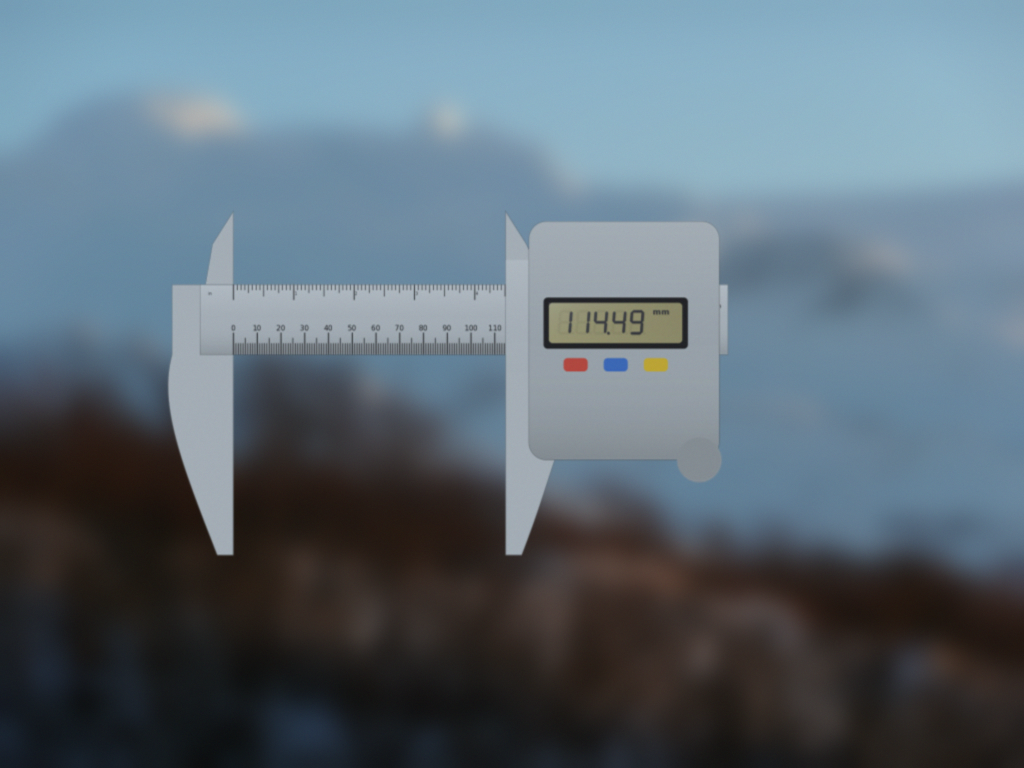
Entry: value=114.49 unit=mm
